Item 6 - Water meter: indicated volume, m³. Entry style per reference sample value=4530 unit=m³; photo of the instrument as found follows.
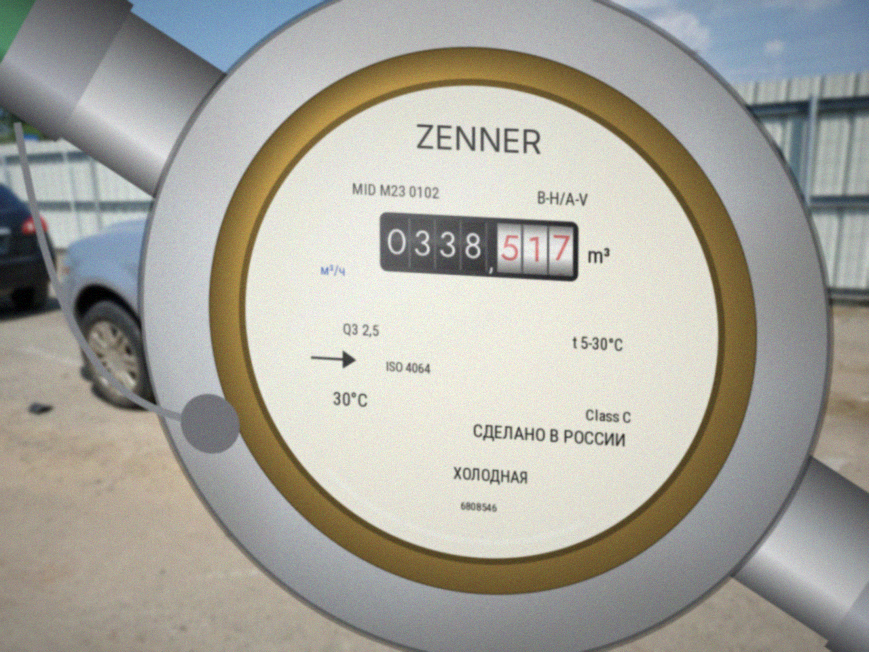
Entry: value=338.517 unit=m³
